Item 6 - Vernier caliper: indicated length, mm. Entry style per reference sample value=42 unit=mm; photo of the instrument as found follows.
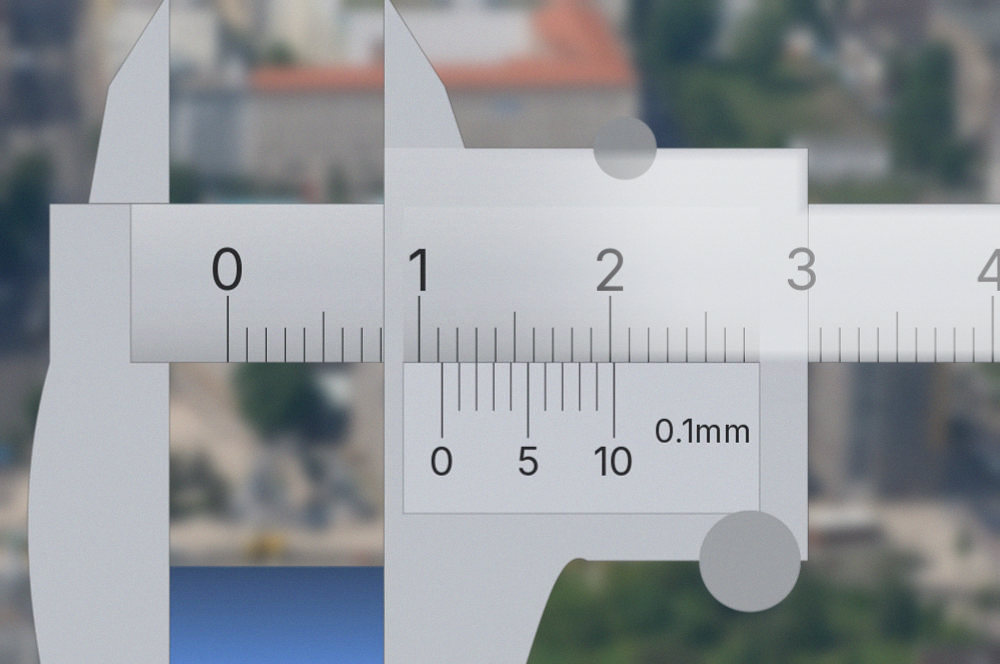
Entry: value=11.2 unit=mm
